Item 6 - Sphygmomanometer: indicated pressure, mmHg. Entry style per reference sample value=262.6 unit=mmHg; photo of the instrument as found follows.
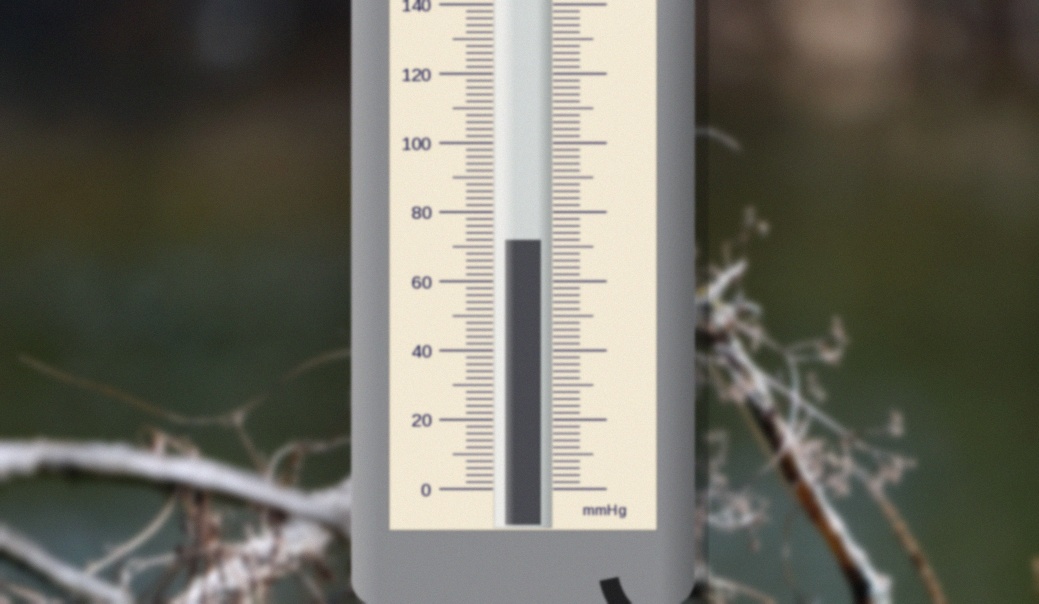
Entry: value=72 unit=mmHg
